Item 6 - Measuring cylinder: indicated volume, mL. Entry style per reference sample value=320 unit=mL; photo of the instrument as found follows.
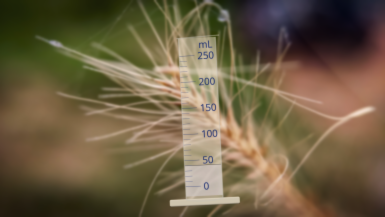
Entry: value=40 unit=mL
